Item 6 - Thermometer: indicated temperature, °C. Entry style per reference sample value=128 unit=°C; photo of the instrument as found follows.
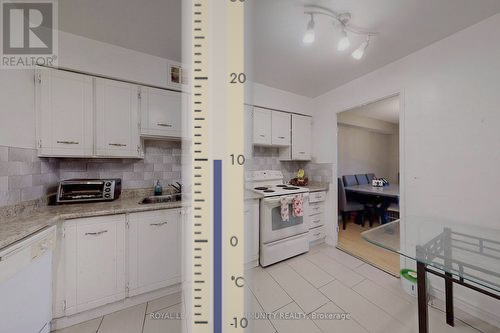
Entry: value=10 unit=°C
